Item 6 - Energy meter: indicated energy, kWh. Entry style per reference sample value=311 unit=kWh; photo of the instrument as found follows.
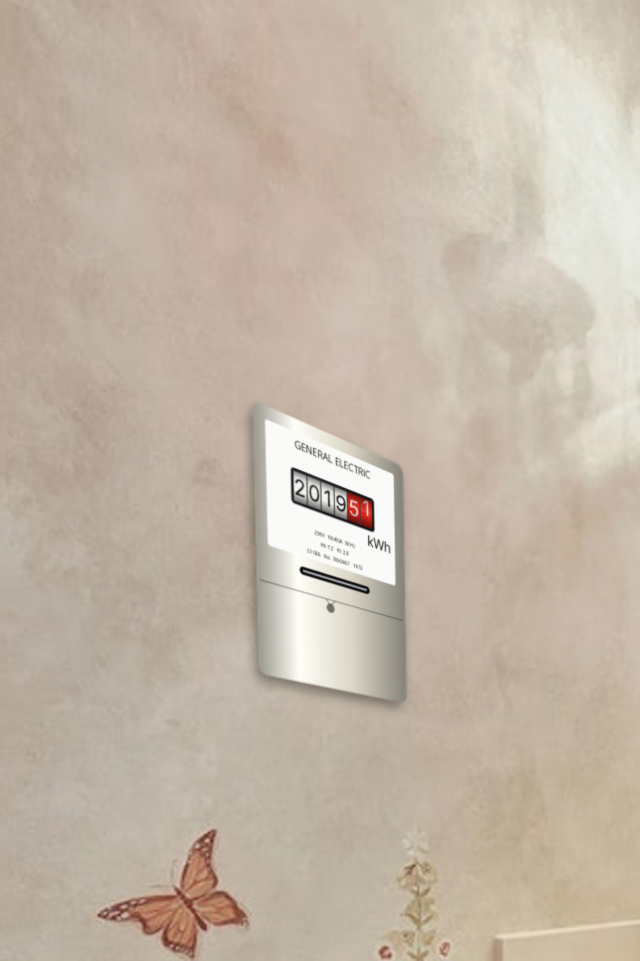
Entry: value=2019.51 unit=kWh
